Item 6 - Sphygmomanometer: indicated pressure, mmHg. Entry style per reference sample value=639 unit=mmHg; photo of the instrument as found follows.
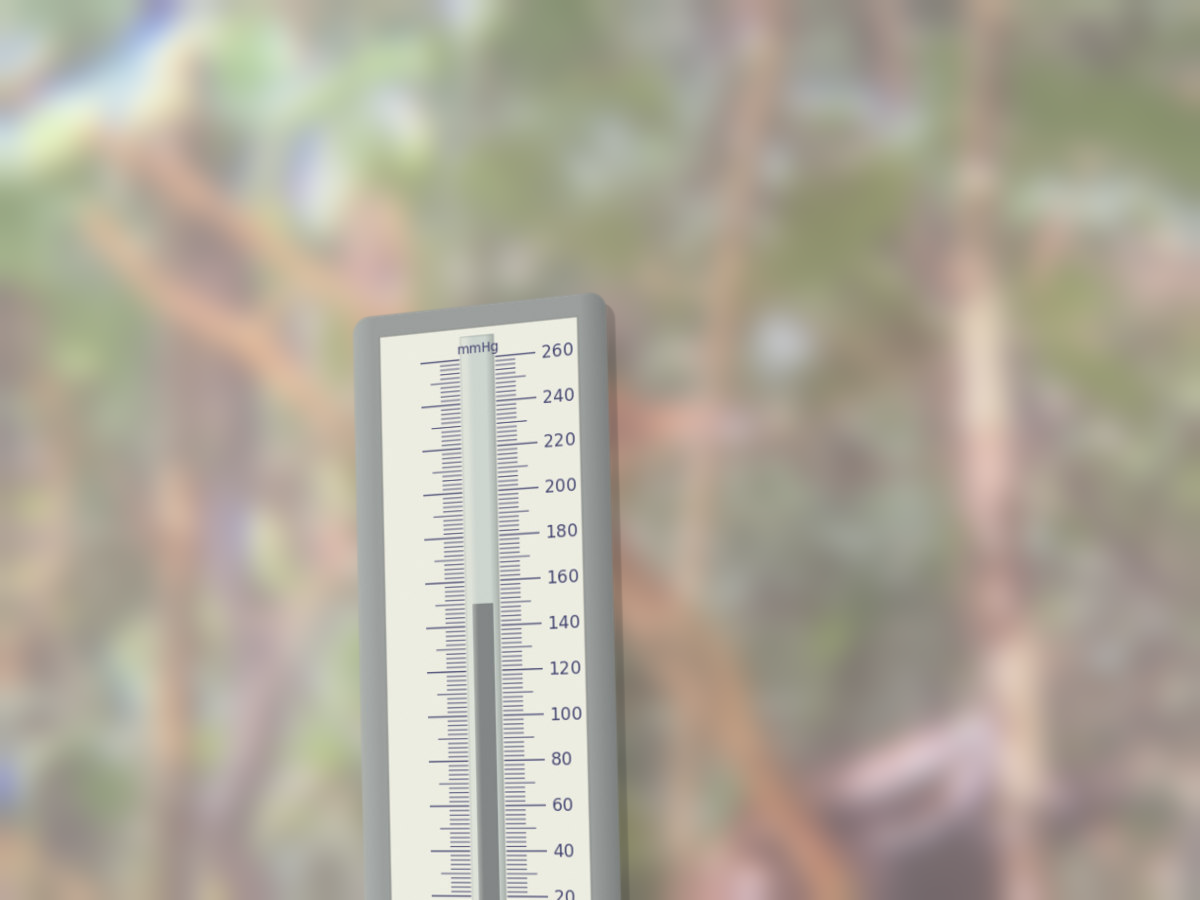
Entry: value=150 unit=mmHg
